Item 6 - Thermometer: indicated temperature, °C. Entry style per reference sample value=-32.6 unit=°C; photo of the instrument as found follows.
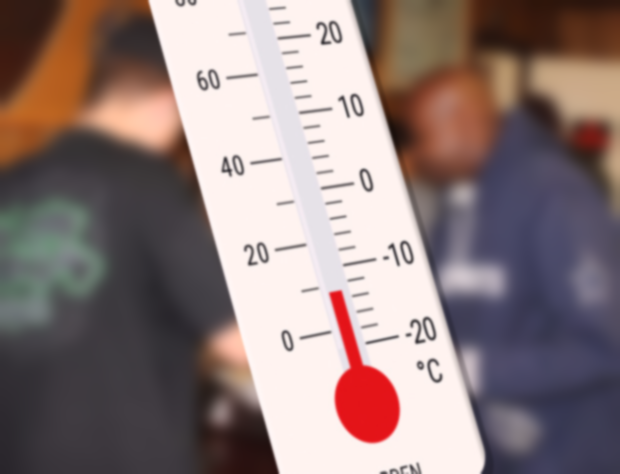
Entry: value=-13 unit=°C
